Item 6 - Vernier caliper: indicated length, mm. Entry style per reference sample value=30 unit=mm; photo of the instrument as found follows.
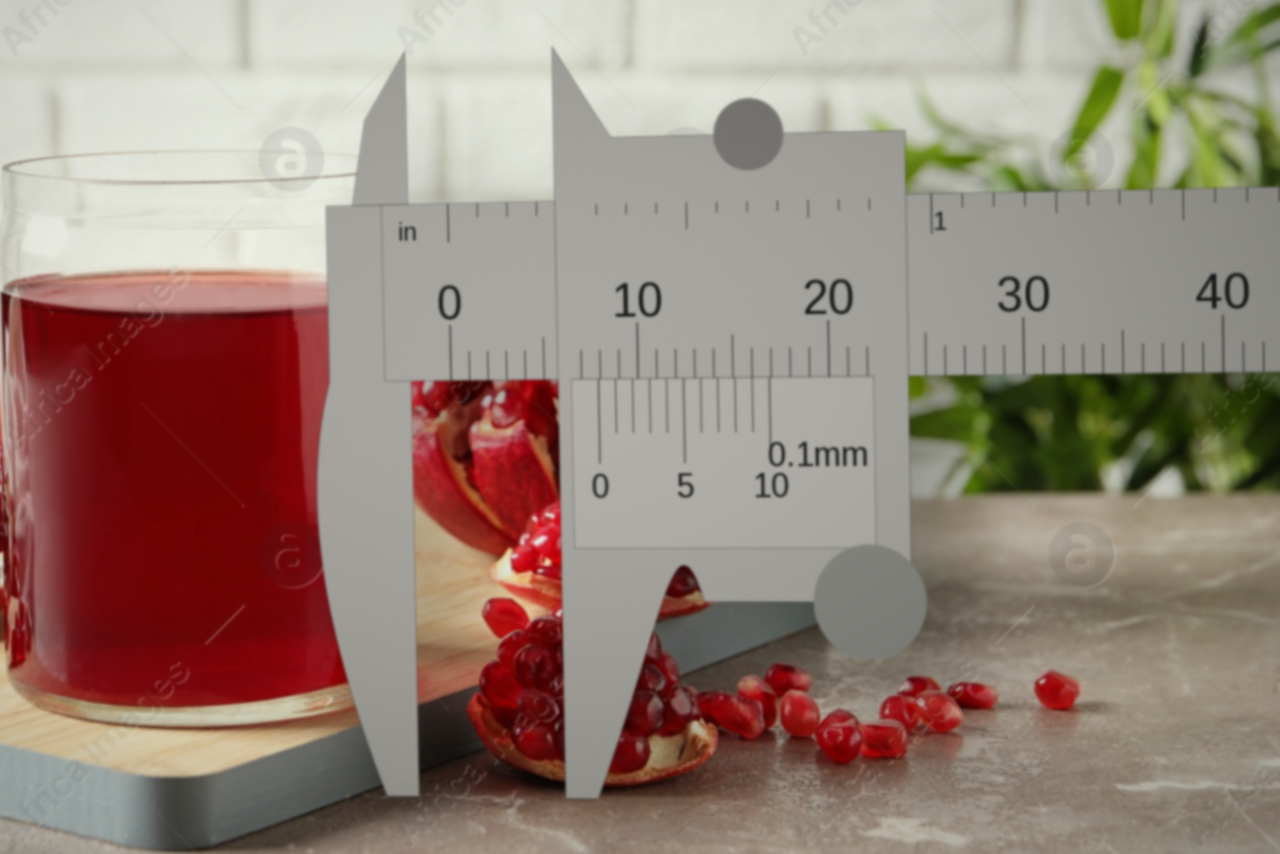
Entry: value=7.9 unit=mm
